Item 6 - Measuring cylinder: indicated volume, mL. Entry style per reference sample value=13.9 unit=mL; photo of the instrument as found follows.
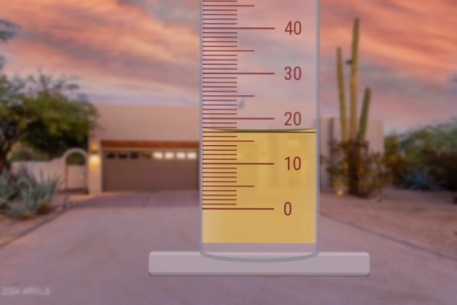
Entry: value=17 unit=mL
